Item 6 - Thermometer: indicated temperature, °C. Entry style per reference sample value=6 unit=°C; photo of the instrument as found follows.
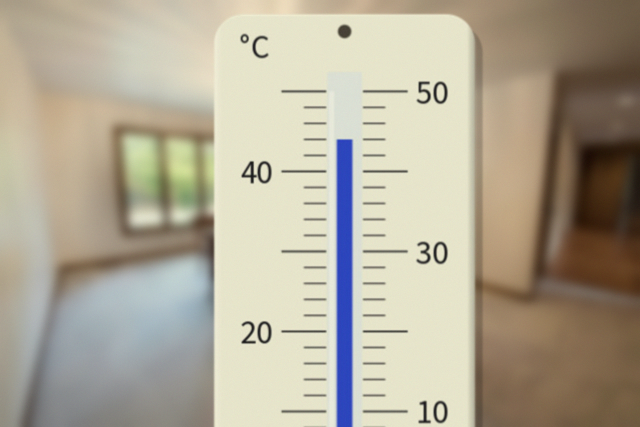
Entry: value=44 unit=°C
